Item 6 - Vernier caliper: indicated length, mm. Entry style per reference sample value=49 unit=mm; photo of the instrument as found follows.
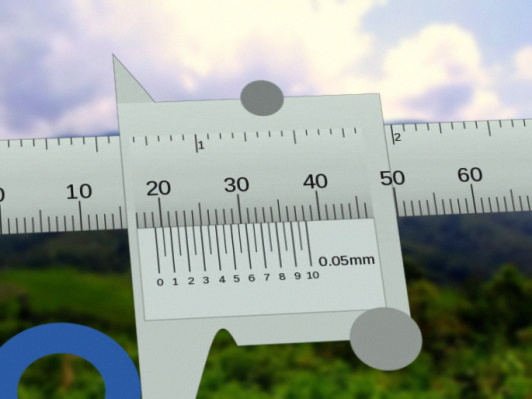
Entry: value=19.2 unit=mm
